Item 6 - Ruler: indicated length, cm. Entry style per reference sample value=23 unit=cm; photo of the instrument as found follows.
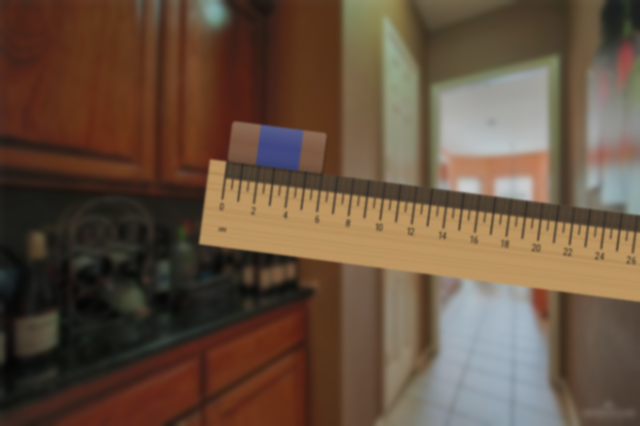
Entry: value=6 unit=cm
